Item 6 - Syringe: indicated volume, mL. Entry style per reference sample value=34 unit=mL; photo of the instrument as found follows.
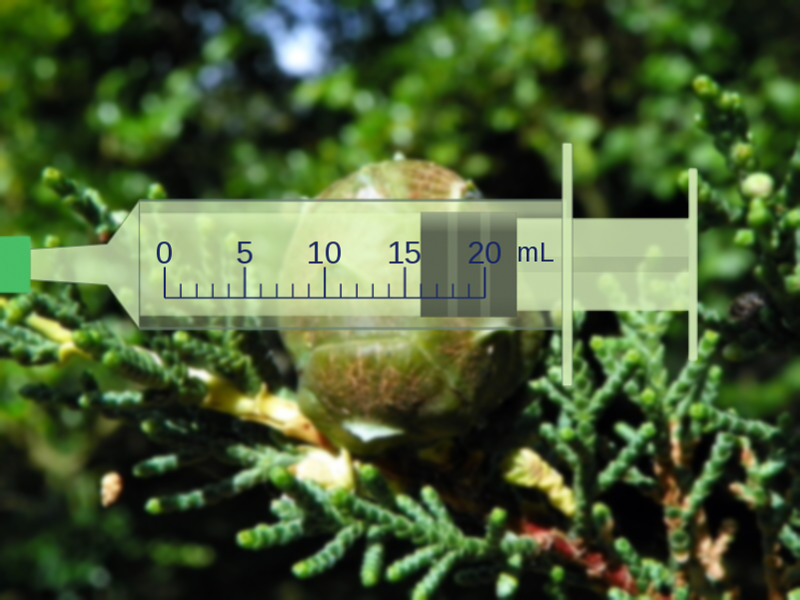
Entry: value=16 unit=mL
